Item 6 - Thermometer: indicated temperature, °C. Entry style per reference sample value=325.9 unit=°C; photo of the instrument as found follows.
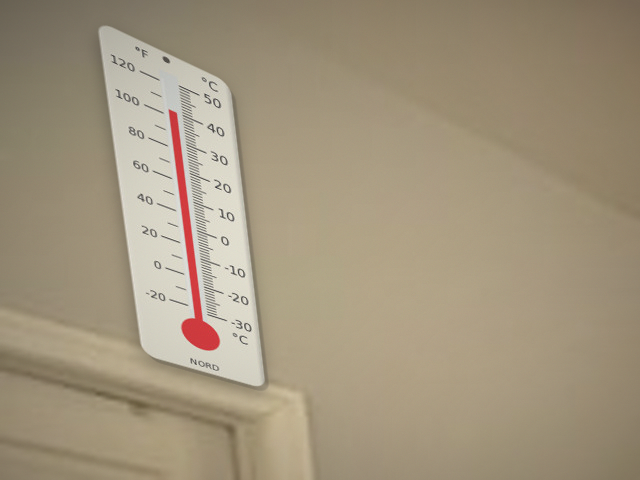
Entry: value=40 unit=°C
